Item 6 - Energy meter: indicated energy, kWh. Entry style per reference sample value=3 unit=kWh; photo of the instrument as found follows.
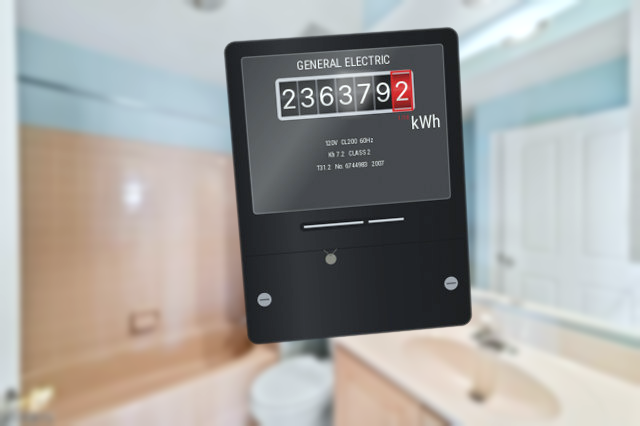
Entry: value=236379.2 unit=kWh
